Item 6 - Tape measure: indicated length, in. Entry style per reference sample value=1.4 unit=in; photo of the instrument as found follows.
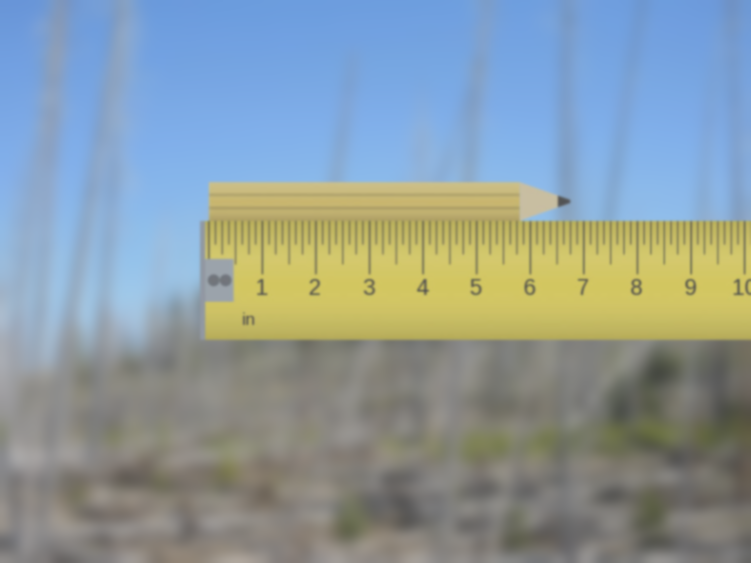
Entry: value=6.75 unit=in
